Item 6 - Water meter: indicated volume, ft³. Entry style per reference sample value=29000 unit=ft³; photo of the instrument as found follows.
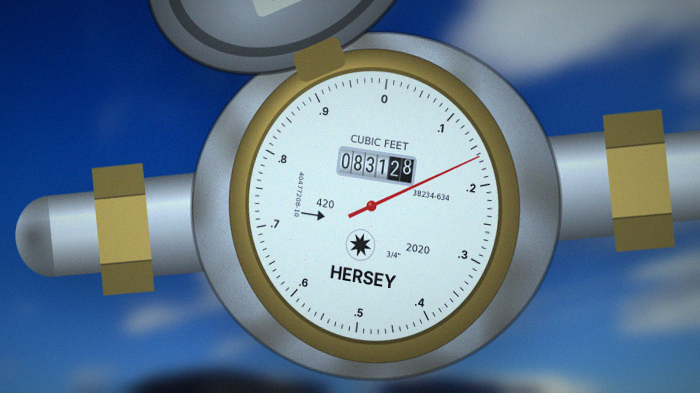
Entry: value=83128.16 unit=ft³
